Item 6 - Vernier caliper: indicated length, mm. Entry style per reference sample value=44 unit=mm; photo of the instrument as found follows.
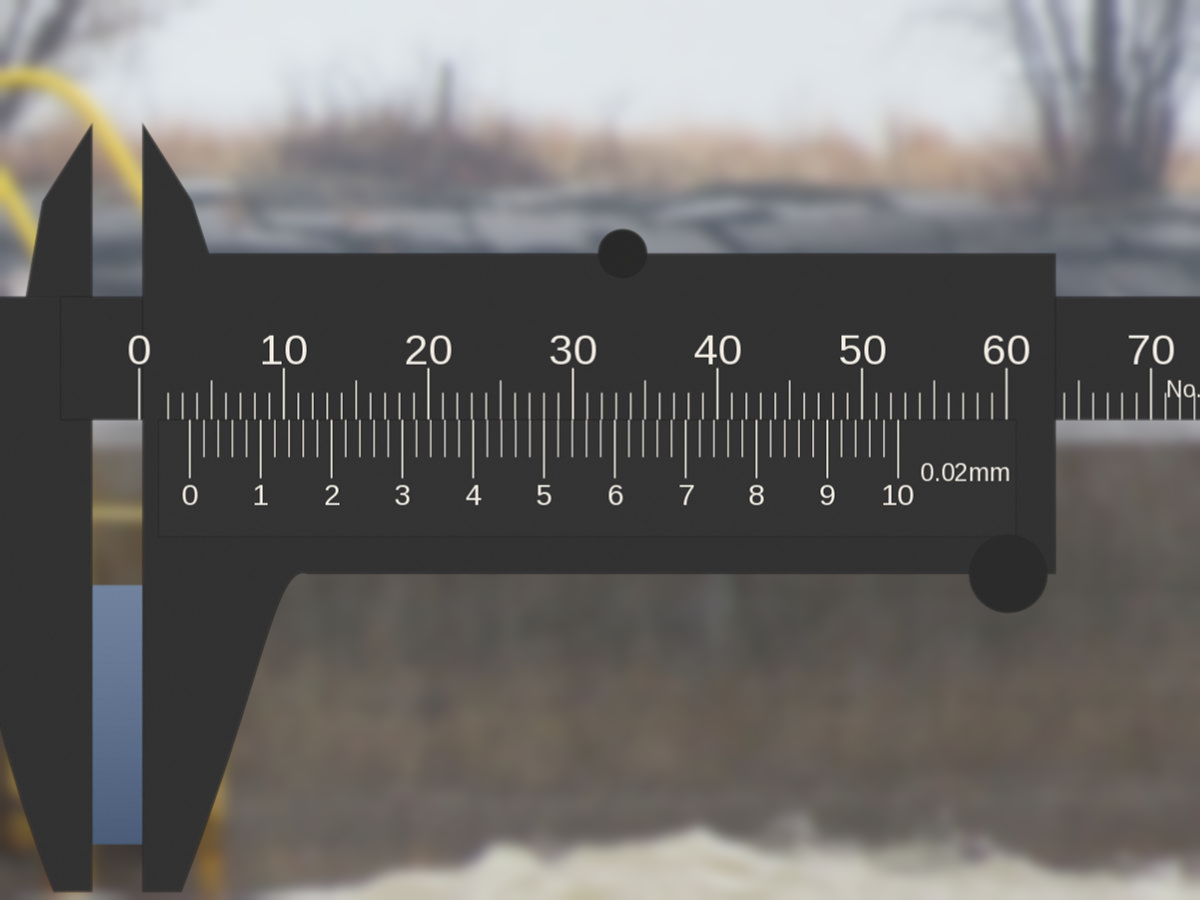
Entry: value=3.5 unit=mm
